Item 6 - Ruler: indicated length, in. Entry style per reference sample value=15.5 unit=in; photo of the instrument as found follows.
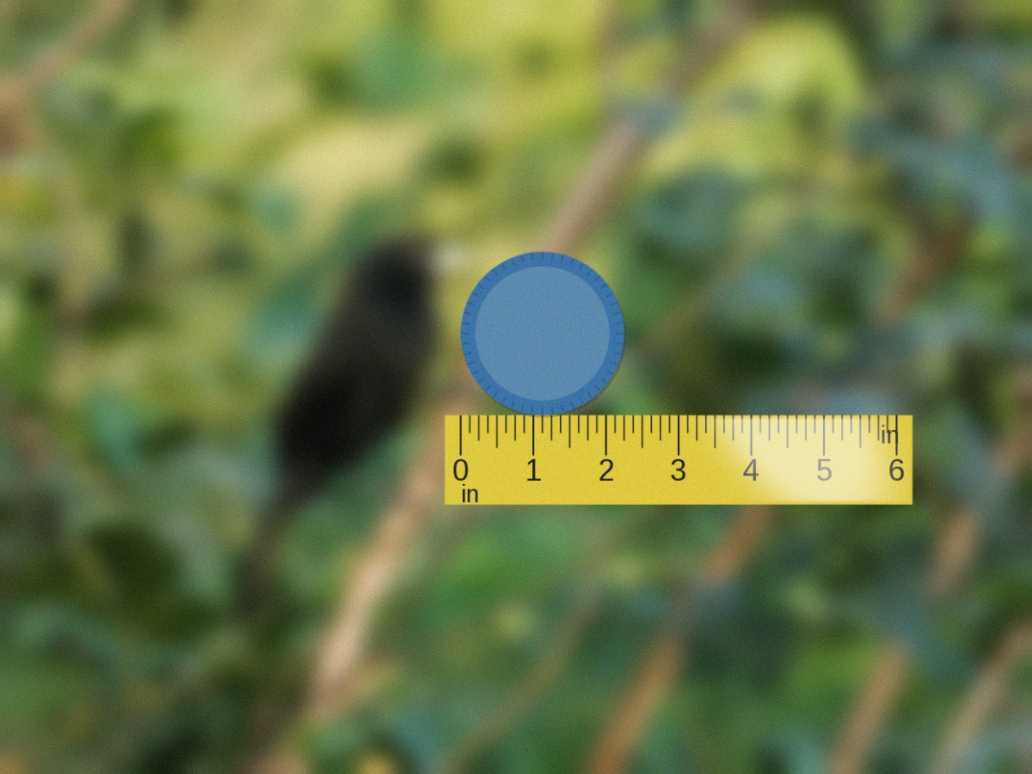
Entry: value=2.25 unit=in
